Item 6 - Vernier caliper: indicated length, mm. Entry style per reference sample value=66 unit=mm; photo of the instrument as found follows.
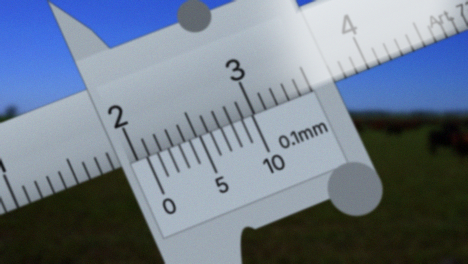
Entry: value=20.8 unit=mm
